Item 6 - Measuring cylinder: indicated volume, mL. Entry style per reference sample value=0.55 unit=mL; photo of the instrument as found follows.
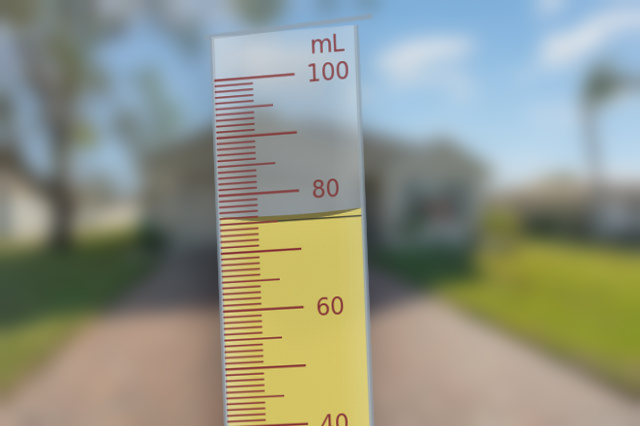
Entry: value=75 unit=mL
